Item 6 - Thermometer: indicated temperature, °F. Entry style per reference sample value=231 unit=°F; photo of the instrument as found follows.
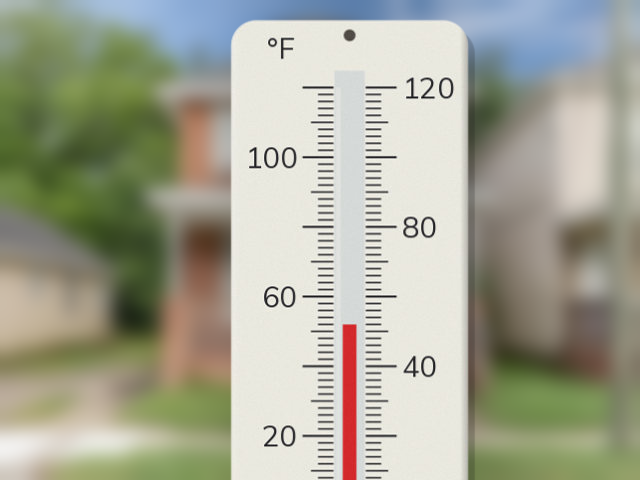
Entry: value=52 unit=°F
